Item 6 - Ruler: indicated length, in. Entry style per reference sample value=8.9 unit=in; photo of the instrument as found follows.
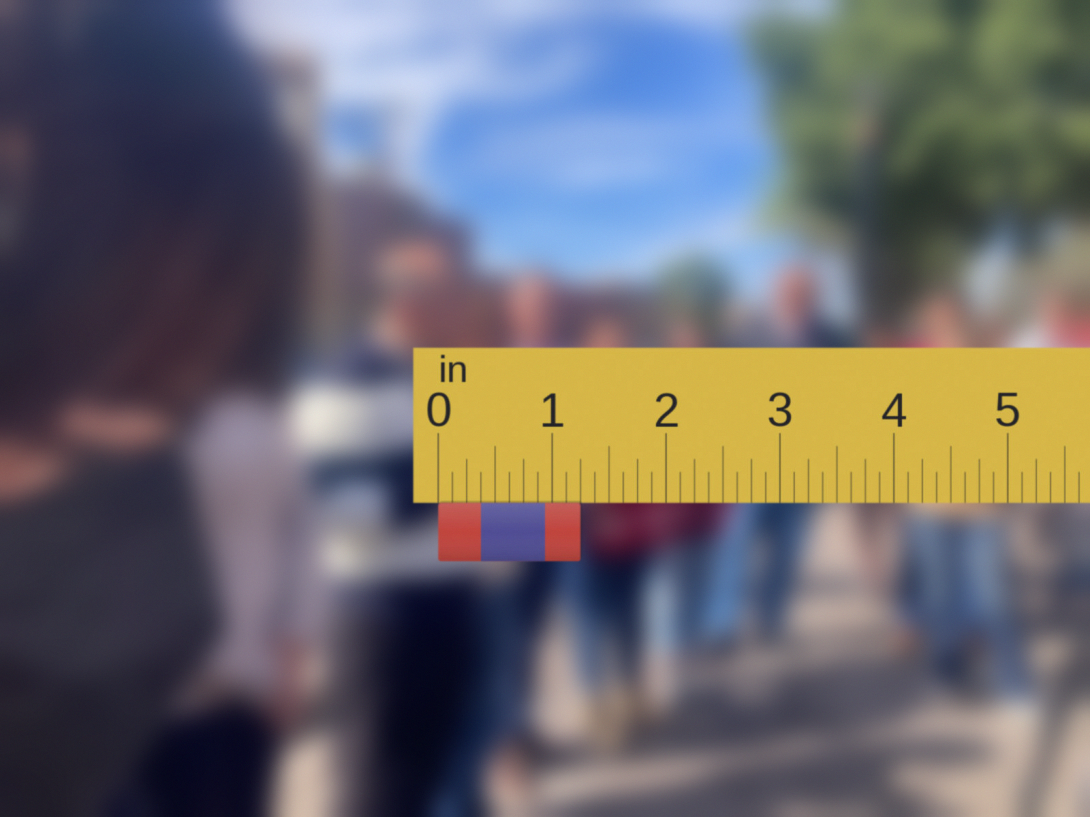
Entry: value=1.25 unit=in
